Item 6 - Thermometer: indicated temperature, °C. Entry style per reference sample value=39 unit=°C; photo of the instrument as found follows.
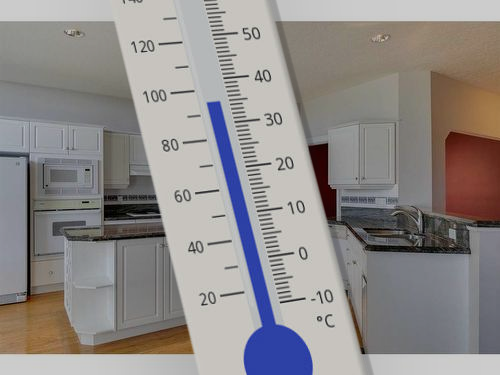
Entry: value=35 unit=°C
